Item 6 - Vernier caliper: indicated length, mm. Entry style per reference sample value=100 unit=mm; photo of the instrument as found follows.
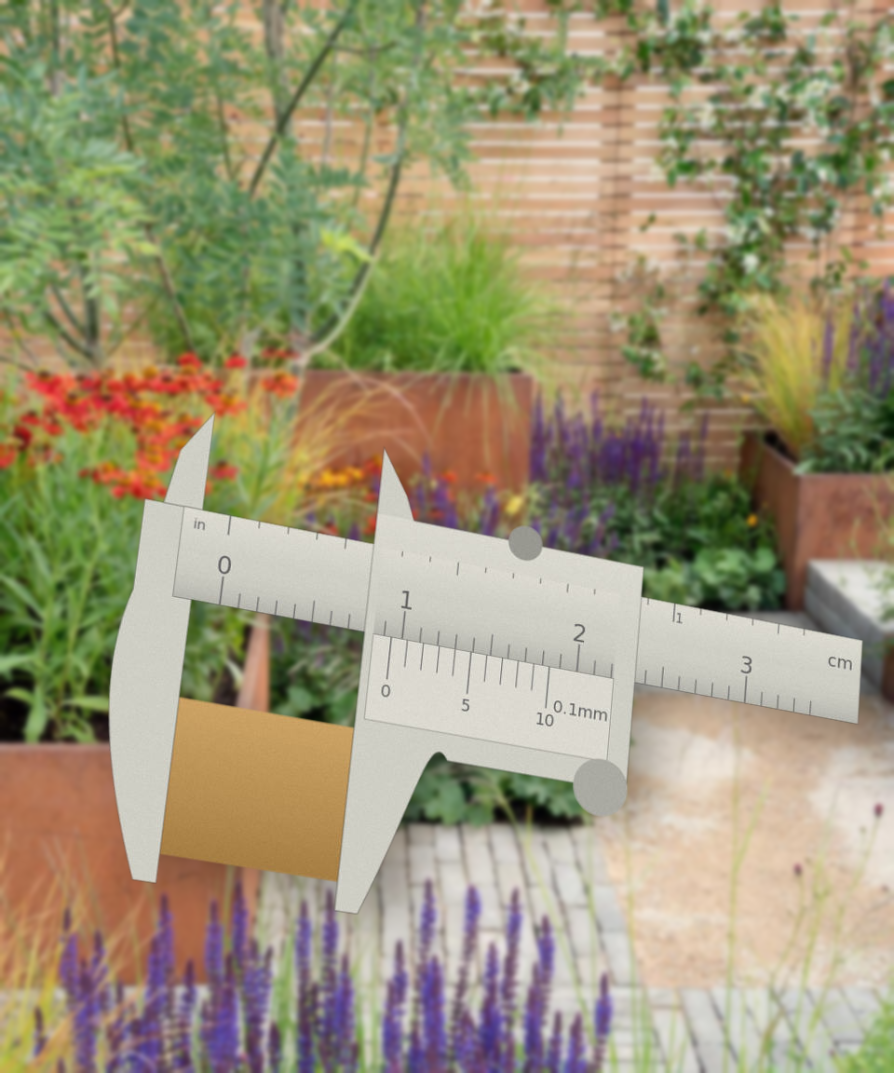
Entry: value=9.4 unit=mm
